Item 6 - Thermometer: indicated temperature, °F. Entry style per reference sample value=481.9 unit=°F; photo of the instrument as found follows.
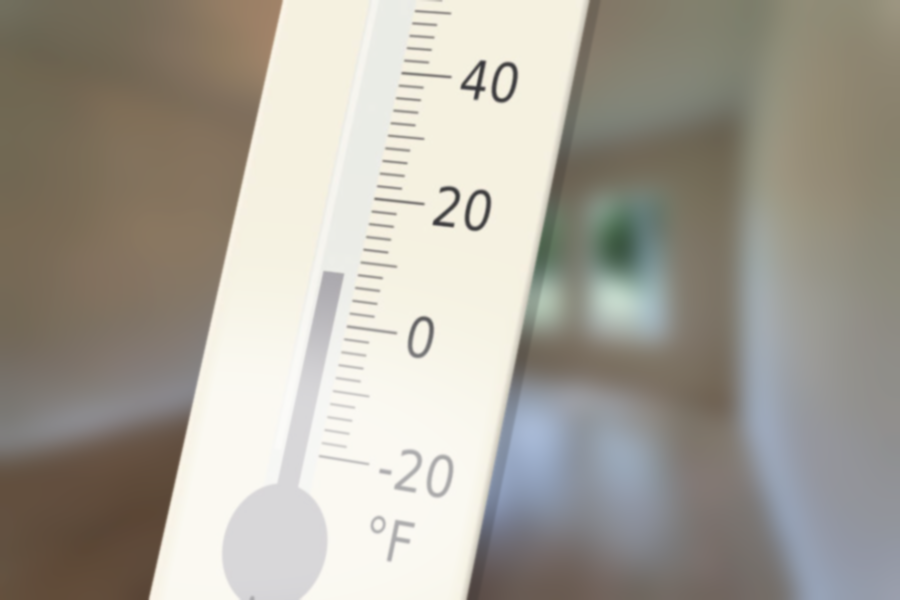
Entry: value=8 unit=°F
